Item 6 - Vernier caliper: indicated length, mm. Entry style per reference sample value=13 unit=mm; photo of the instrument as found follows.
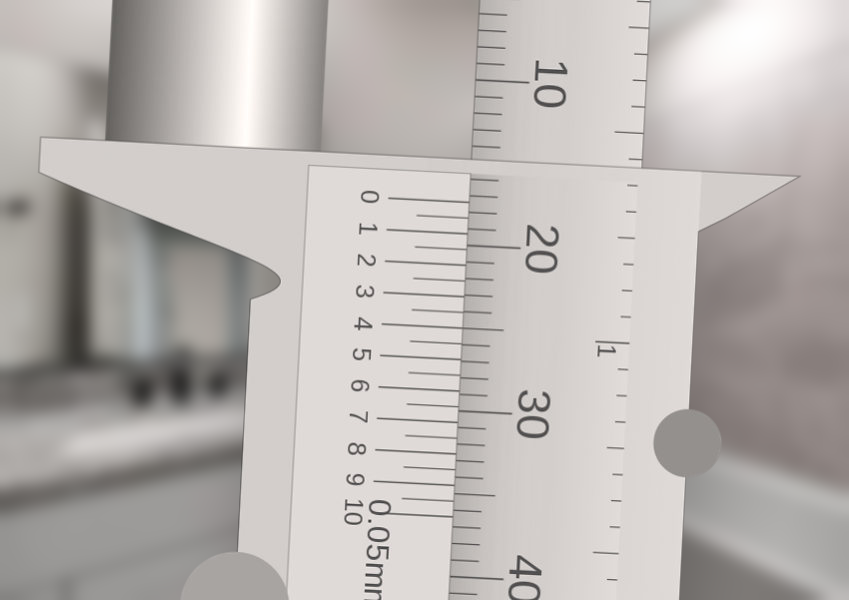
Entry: value=17.4 unit=mm
